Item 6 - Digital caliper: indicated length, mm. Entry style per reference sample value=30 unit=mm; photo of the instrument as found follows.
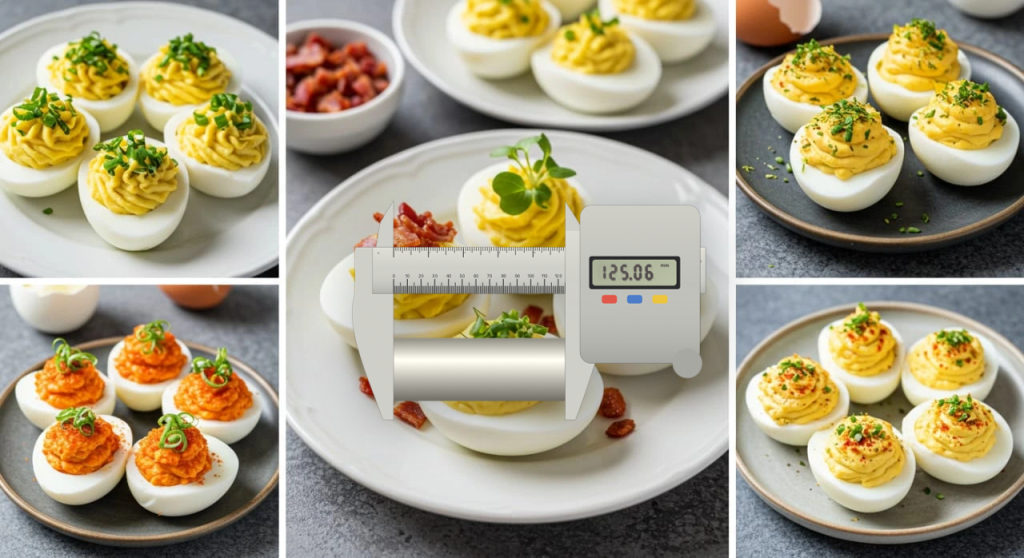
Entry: value=125.06 unit=mm
